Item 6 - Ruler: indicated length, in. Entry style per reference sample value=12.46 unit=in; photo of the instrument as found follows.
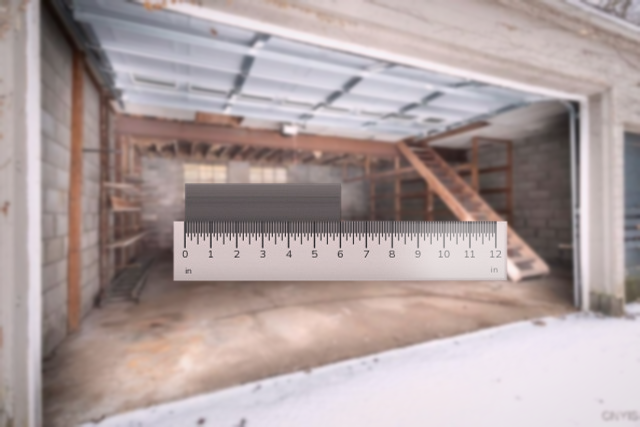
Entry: value=6 unit=in
